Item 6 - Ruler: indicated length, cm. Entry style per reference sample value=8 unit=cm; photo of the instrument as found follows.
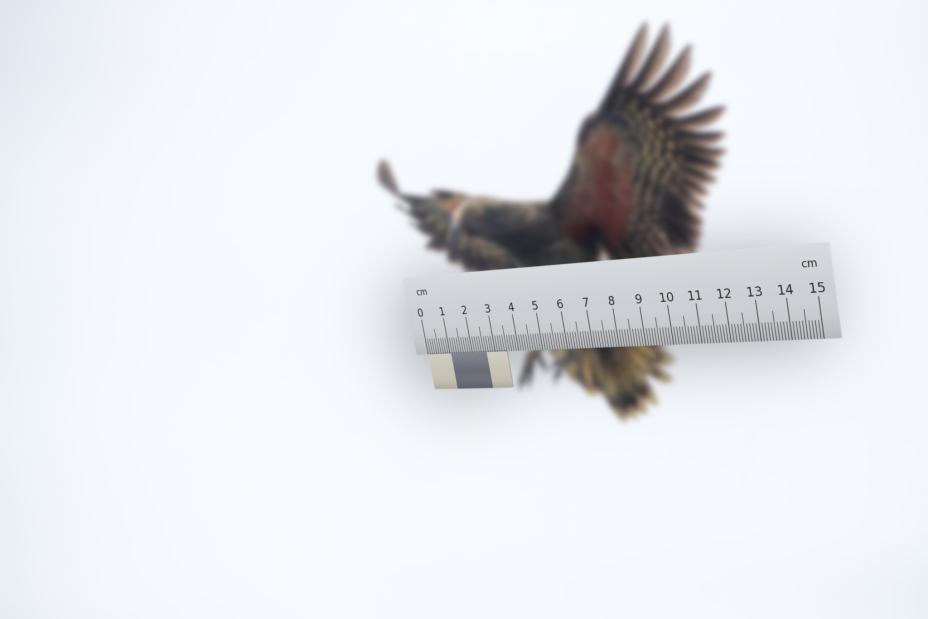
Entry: value=3.5 unit=cm
